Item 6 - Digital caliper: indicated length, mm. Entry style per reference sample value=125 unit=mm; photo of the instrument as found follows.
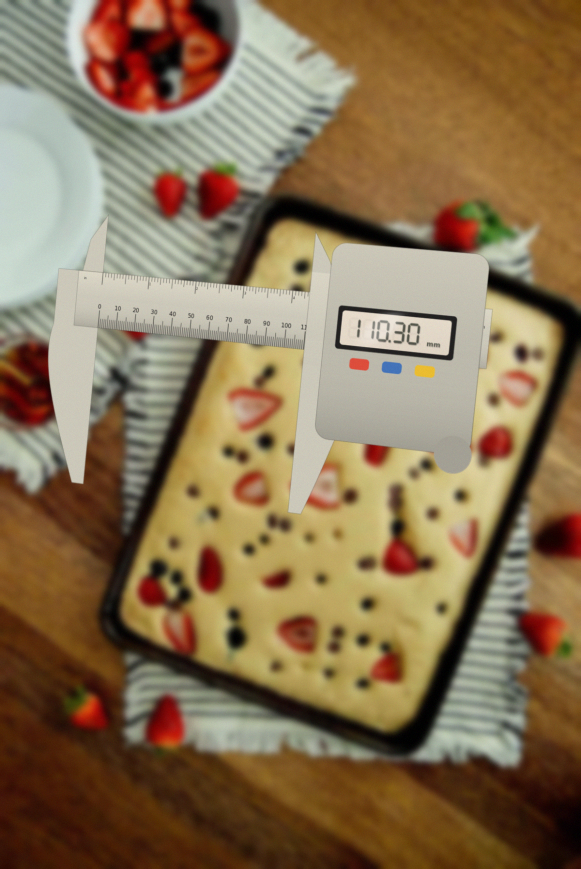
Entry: value=110.30 unit=mm
